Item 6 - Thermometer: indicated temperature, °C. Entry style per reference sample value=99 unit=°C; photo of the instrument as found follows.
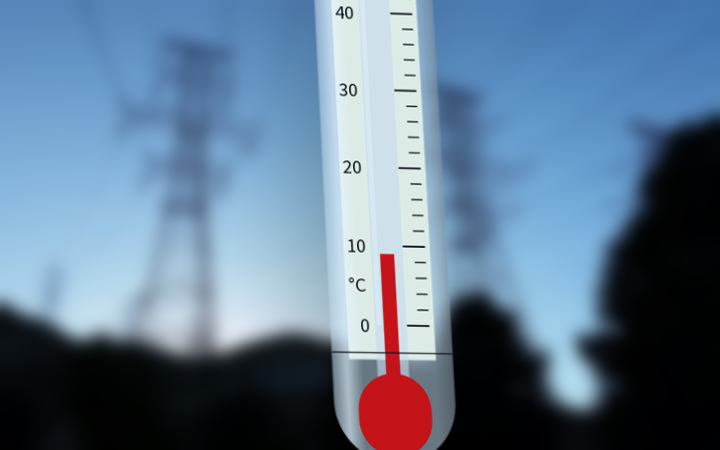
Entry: value=9 unit=°C
